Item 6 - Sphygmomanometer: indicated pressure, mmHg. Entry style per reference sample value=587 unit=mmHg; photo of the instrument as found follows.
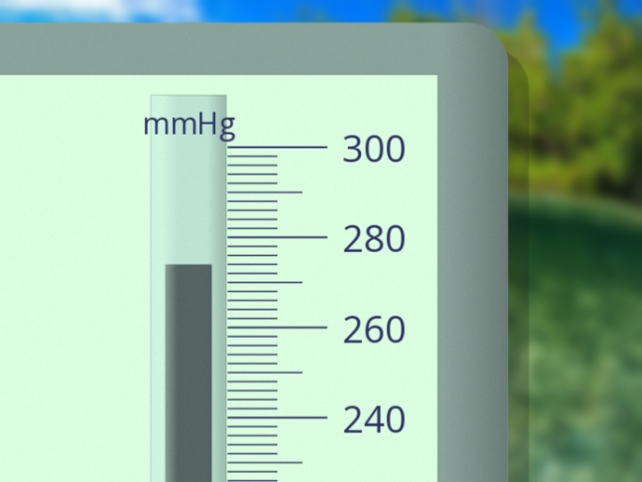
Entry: value=274 unit=mmHg
